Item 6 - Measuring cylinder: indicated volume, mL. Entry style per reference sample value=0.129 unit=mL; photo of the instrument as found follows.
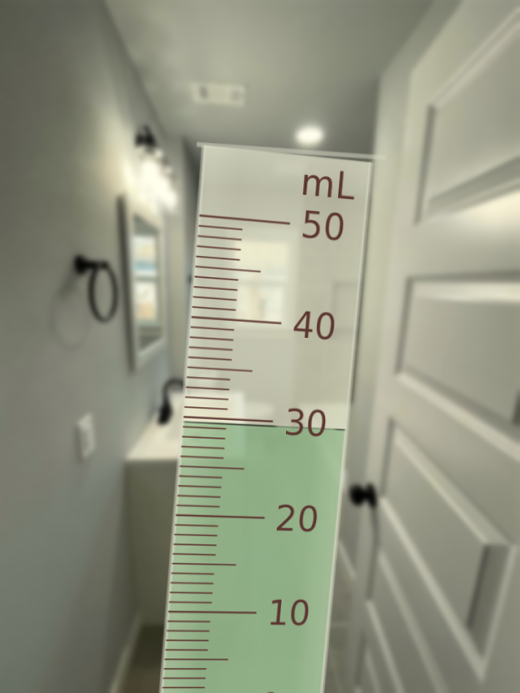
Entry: value=29.5 unit=mL
